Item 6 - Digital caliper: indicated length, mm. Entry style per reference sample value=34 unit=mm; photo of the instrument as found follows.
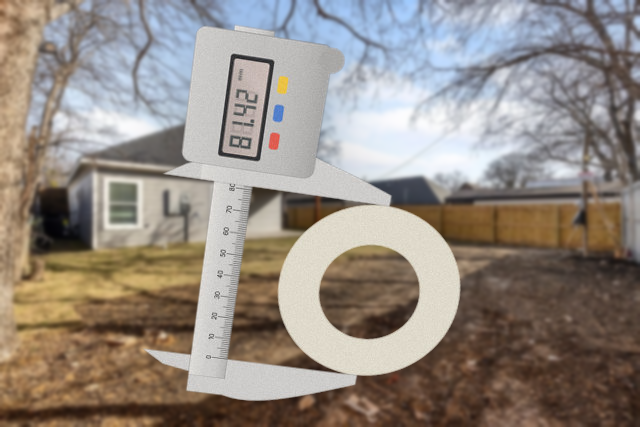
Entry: value=81.42 unit=mm
